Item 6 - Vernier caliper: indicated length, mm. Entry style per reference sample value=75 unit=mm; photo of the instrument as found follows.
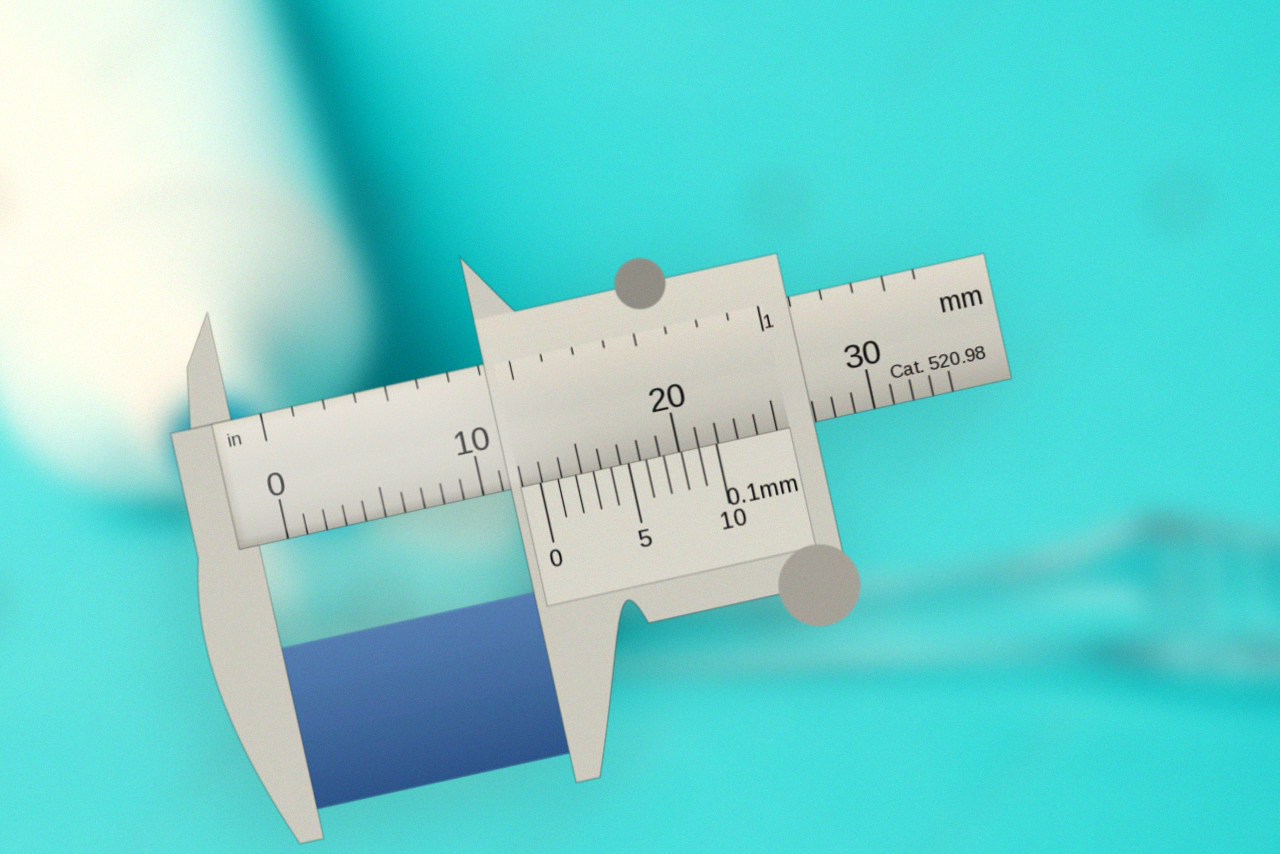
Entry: value=12.9 unit=mm
